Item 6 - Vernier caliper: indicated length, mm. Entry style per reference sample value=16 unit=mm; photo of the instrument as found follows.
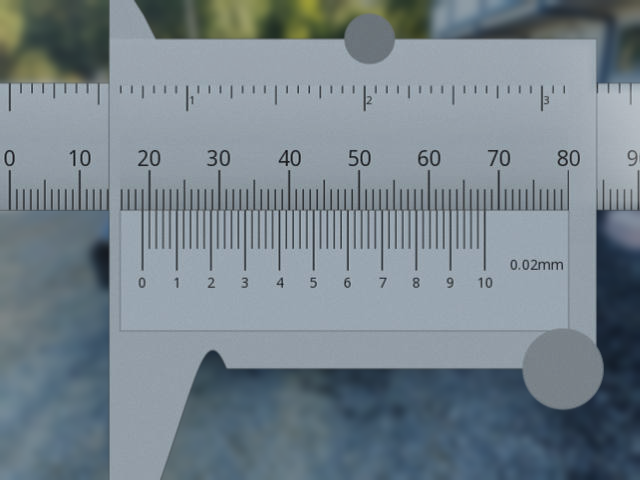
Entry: value=19.0 unit=mm
